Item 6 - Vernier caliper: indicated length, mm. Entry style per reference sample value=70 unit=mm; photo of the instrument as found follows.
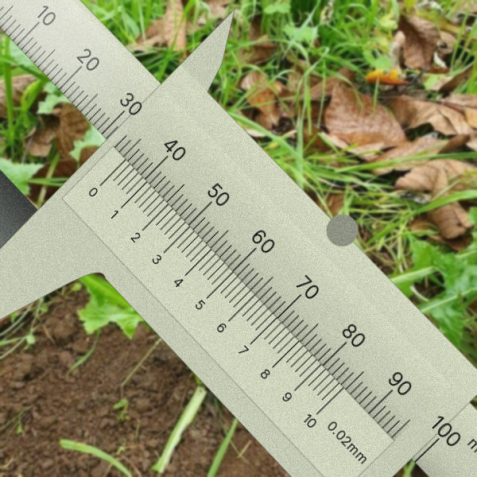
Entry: value=35.6 unit=mm
